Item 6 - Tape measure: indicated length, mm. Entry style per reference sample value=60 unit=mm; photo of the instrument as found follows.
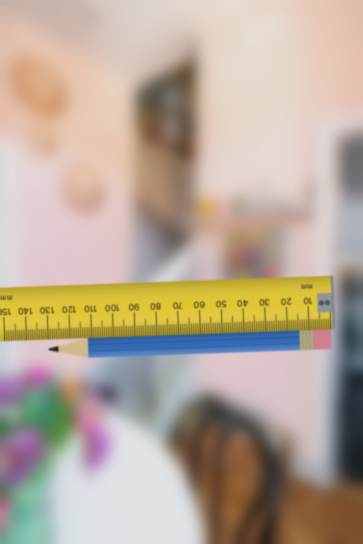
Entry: value=130 unit=mm
